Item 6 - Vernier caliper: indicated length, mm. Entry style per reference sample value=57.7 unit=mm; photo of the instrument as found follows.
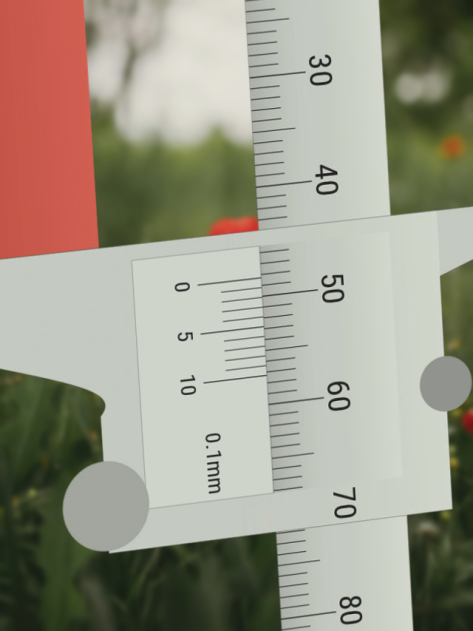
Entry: value=48.3 unit=mm
